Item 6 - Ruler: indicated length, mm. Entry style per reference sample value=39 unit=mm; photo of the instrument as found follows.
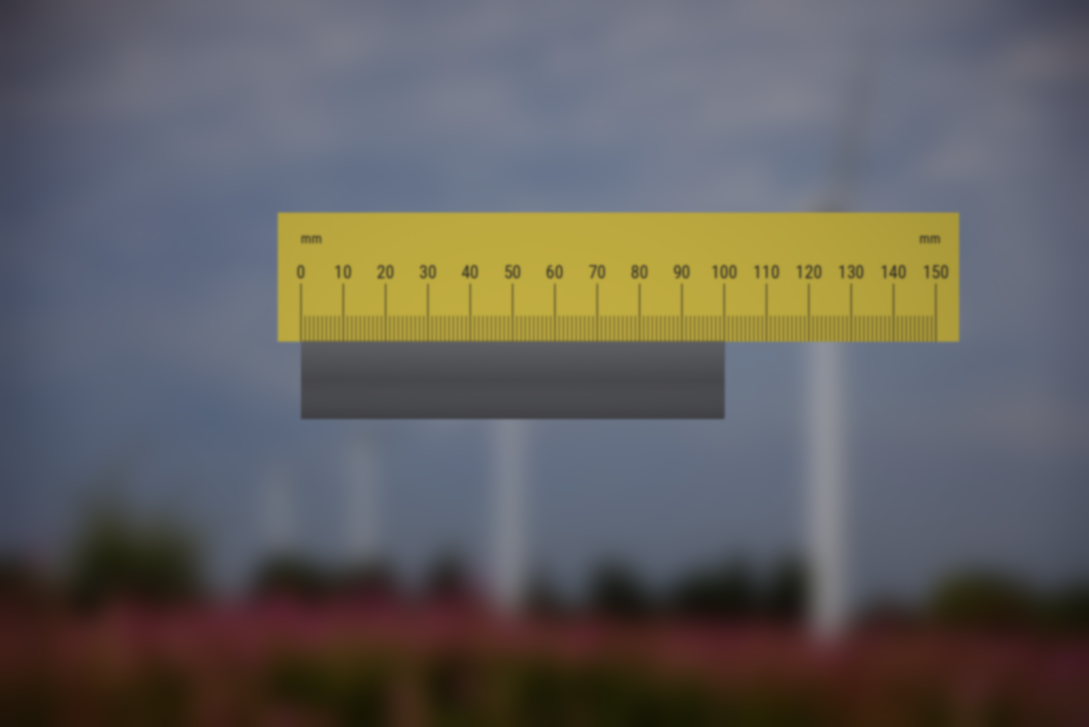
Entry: value=100 unit=mm
